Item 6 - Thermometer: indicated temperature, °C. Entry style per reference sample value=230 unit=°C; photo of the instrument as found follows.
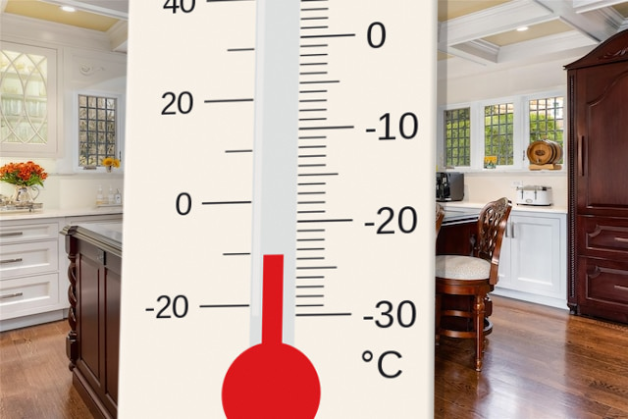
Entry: value=-23.5 unit=°C
